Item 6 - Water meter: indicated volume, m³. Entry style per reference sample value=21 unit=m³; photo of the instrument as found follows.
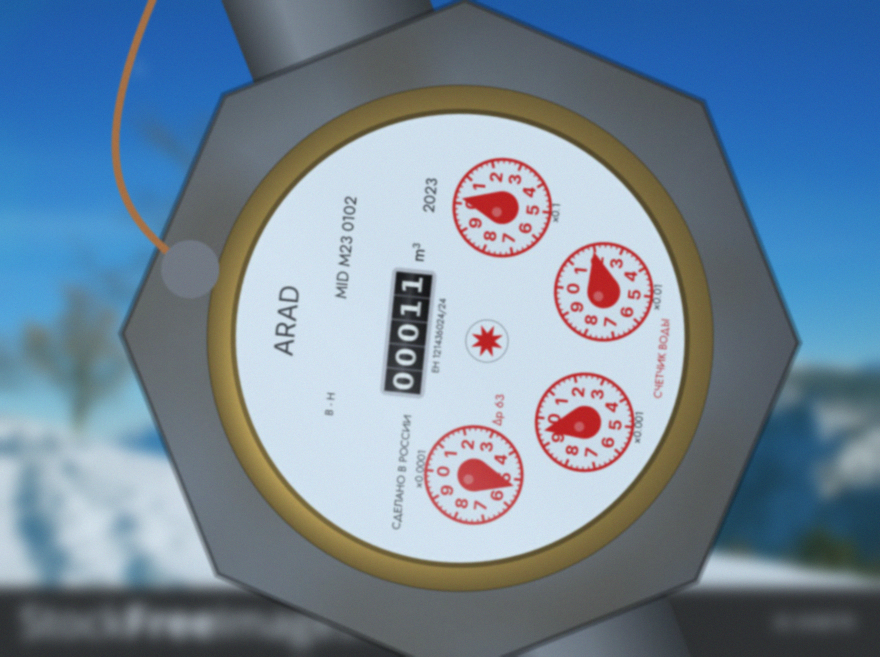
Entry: value=11.0195 unit=m³
